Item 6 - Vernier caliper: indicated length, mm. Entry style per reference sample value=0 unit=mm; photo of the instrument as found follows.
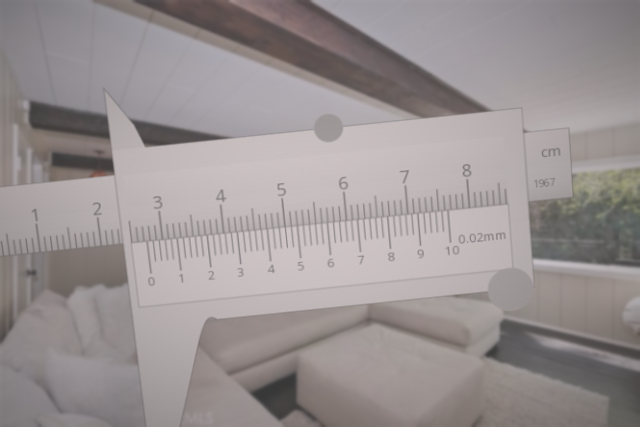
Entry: value=27.5 unit=mm
